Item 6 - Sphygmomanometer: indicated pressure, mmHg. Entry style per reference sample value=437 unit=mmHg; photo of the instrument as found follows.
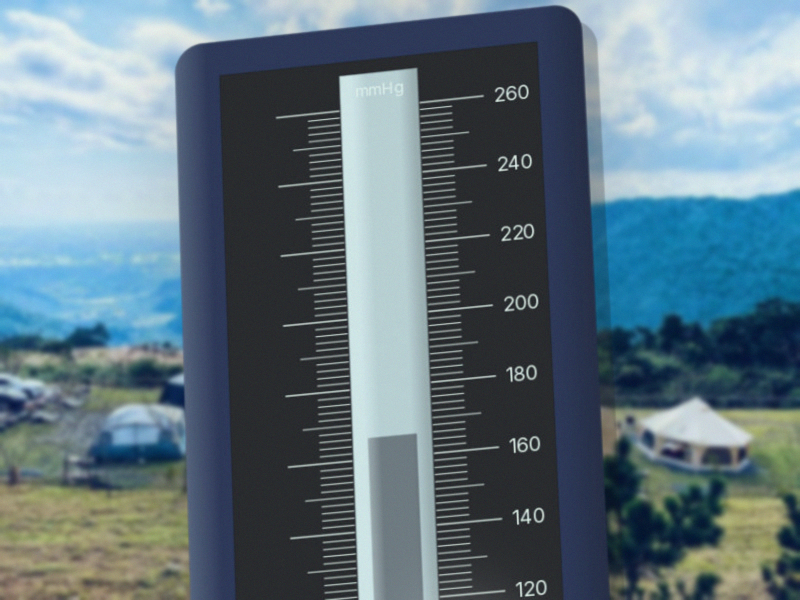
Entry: value=166 unit=mmHg
